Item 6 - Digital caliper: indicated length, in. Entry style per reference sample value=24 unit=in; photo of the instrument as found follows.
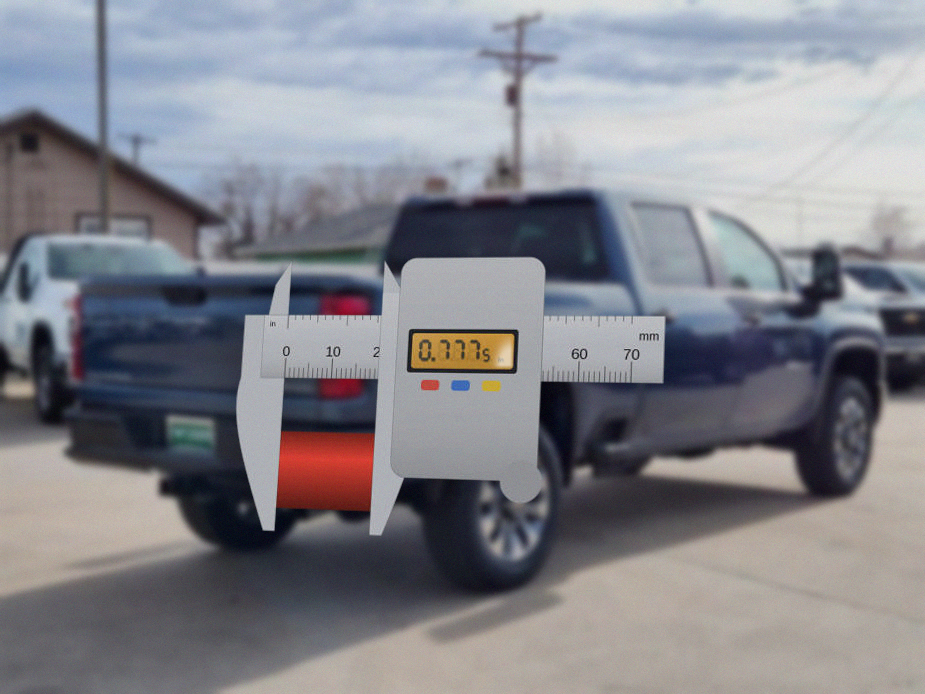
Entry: value=0.7775 unit=in
